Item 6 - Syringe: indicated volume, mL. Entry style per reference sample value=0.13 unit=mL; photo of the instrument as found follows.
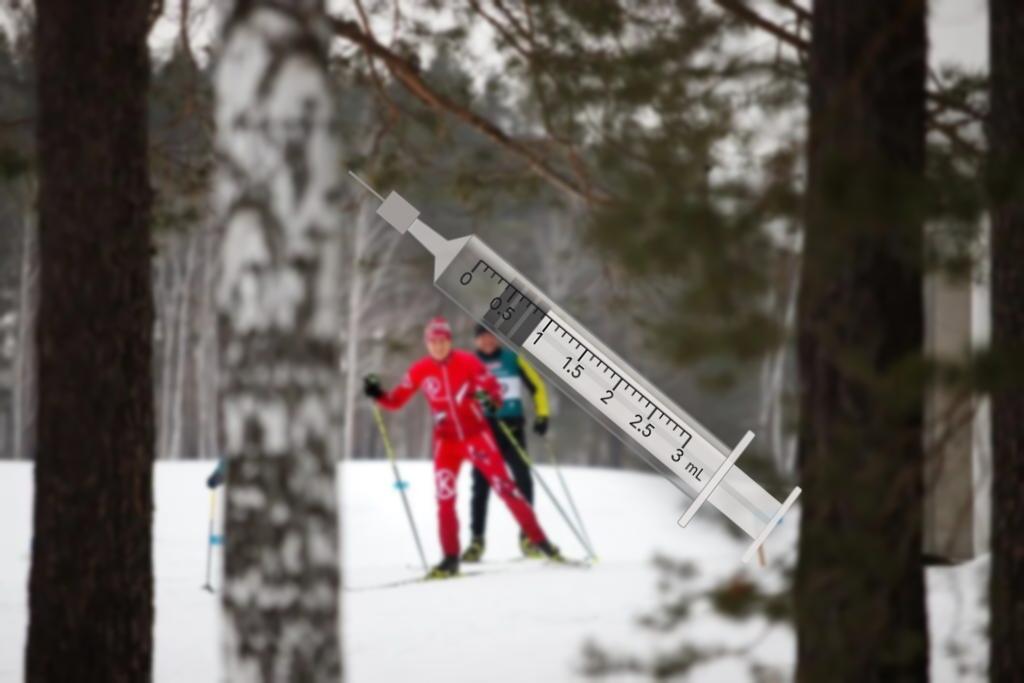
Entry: value=0.4 unit=mL
